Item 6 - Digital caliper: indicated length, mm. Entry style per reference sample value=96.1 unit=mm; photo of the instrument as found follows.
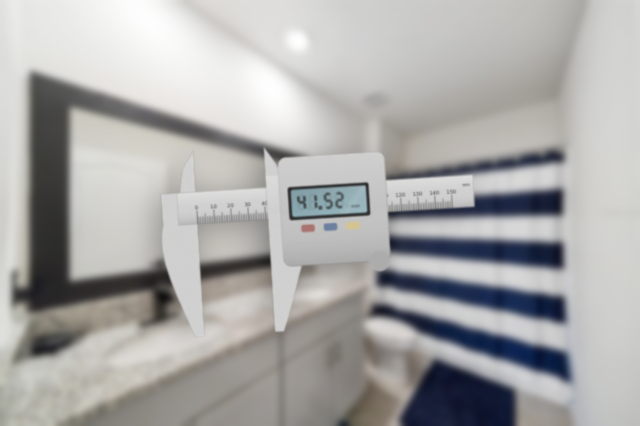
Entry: value=41.52 unit=mm
